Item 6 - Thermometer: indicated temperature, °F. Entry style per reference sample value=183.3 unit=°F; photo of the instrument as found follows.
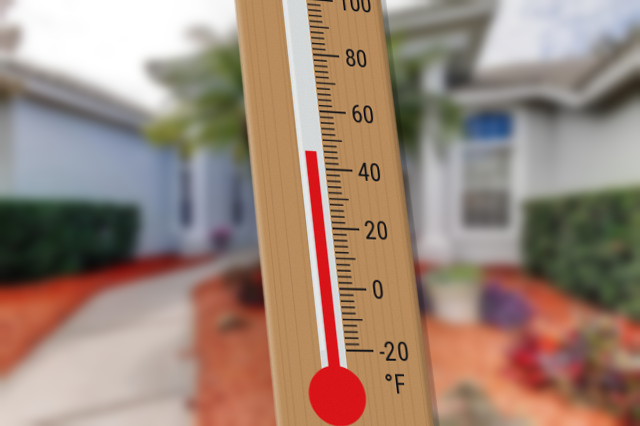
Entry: value=46 unit=°F
